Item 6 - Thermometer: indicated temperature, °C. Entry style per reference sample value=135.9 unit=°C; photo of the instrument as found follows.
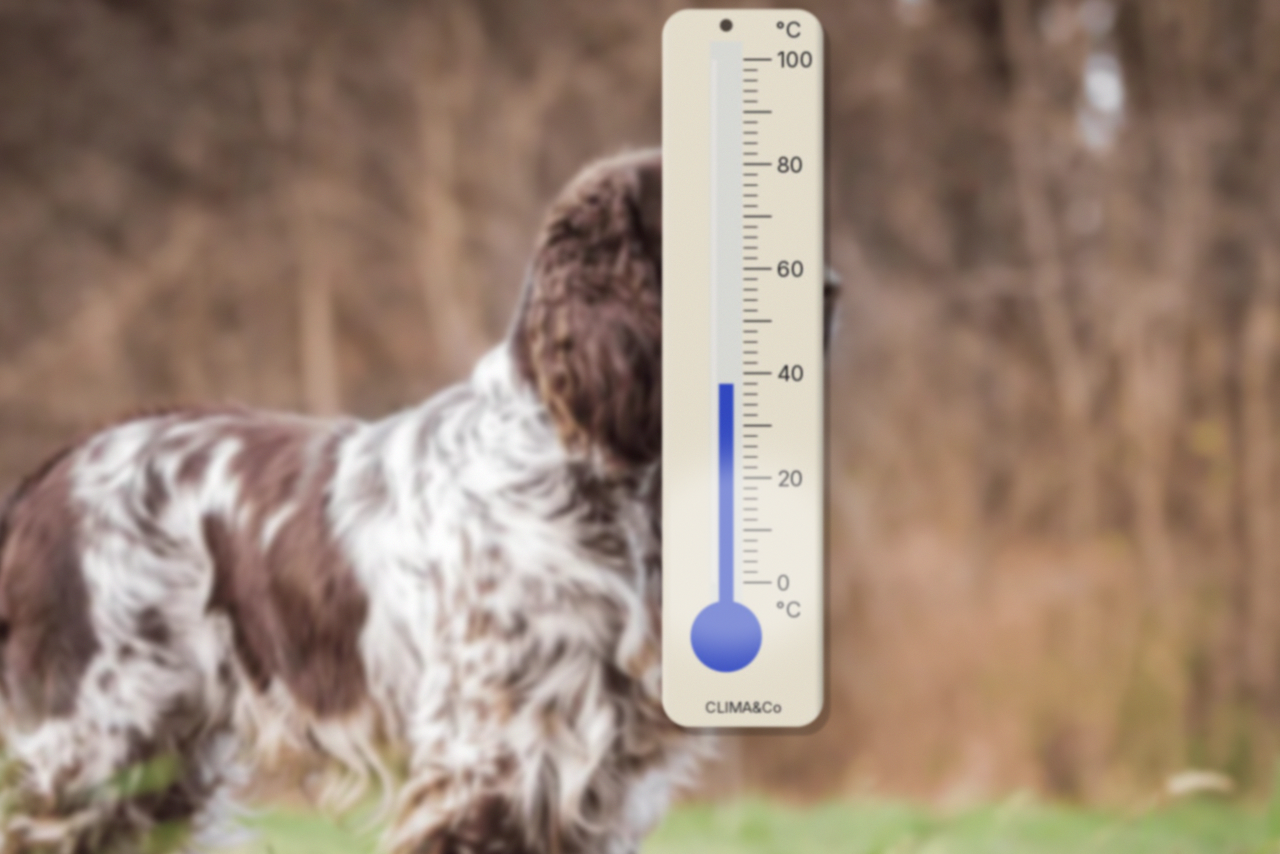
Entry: value=38 unit=°C
